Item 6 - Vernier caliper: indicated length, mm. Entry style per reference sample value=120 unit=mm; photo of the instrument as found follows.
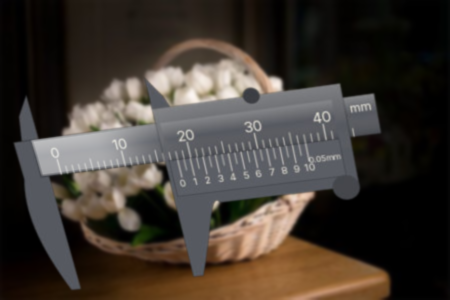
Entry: value=18.0 unit=mm
